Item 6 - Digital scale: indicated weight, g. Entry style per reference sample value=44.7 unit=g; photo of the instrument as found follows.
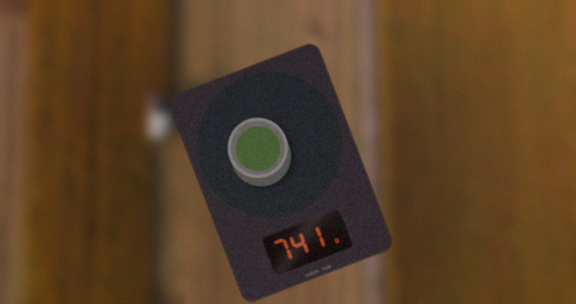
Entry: value=741 unit=g
